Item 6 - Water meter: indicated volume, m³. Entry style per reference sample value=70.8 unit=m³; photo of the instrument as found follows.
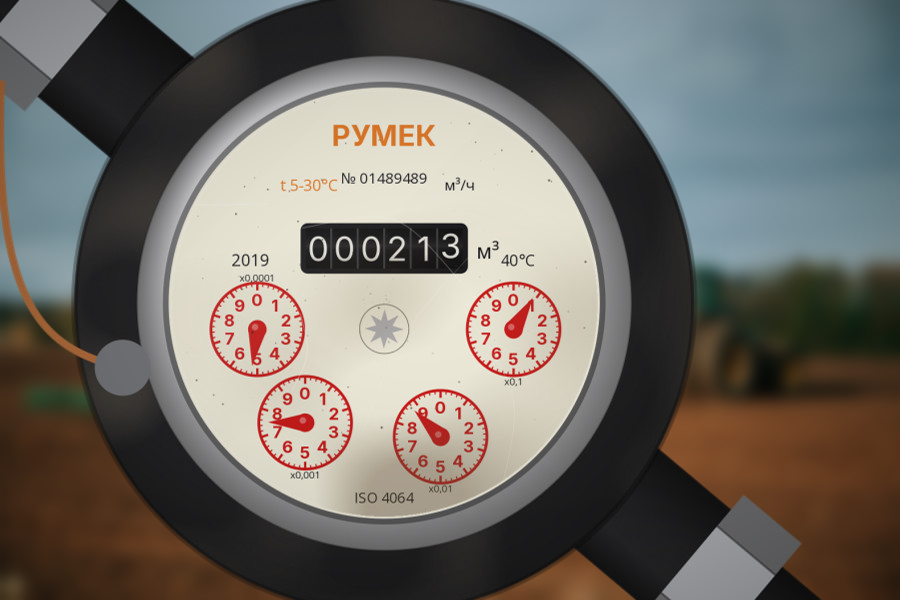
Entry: value=213.0875 unit=m³
